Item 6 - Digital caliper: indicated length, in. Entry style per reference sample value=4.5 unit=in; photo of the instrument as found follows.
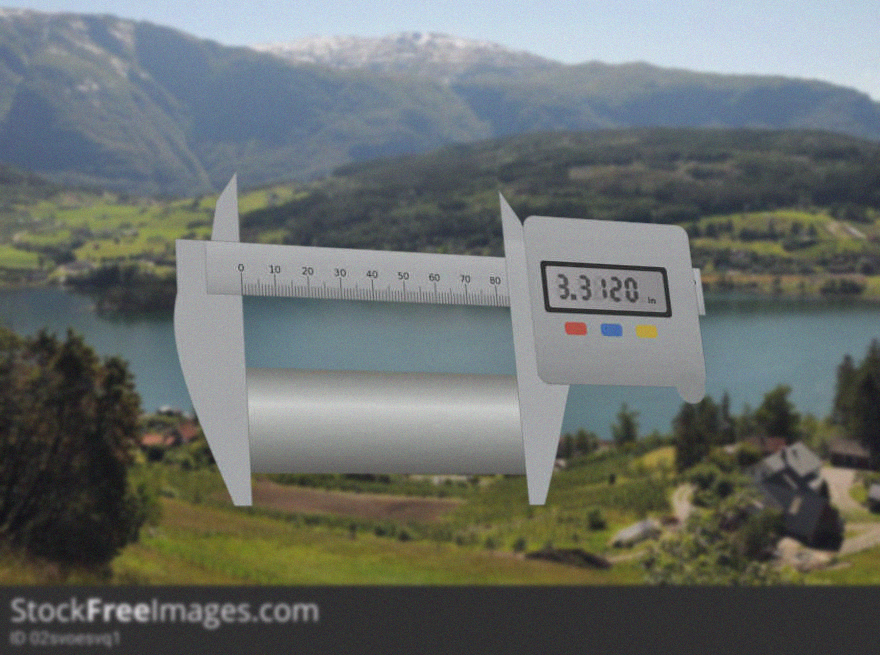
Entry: value=3.3120 unit=in
